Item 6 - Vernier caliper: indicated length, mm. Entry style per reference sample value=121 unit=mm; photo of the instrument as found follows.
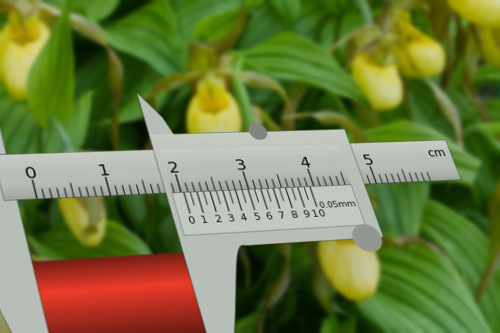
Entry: value=20.4 unit=mm
